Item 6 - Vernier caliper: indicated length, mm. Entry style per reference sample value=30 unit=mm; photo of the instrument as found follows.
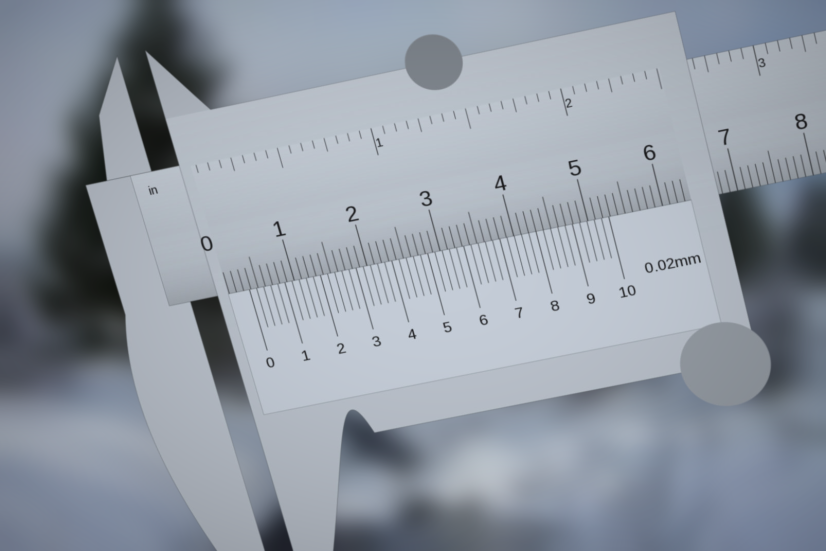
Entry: value=3.8 unit=mm
